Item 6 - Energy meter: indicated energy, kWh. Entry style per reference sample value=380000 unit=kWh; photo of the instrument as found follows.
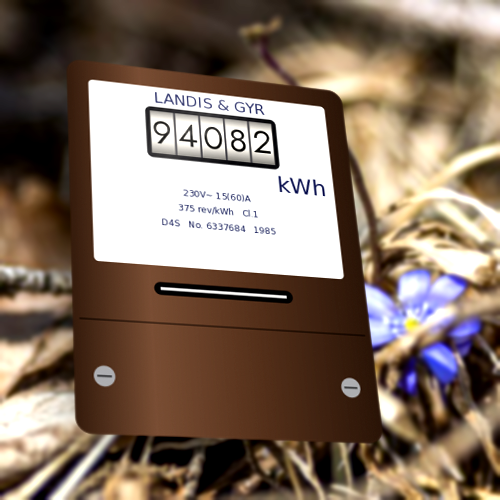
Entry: value=94082 unit=kWh
